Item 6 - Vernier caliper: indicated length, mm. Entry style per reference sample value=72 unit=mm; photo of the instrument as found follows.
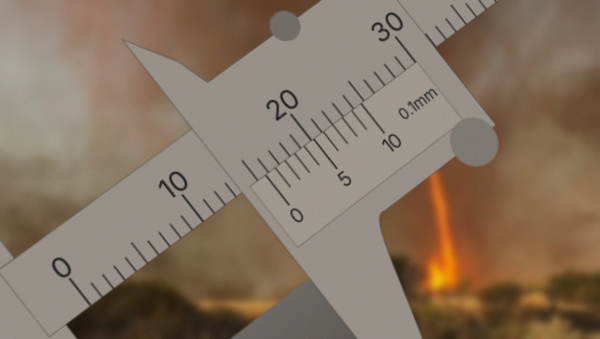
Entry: value=15.7 unit=mm
